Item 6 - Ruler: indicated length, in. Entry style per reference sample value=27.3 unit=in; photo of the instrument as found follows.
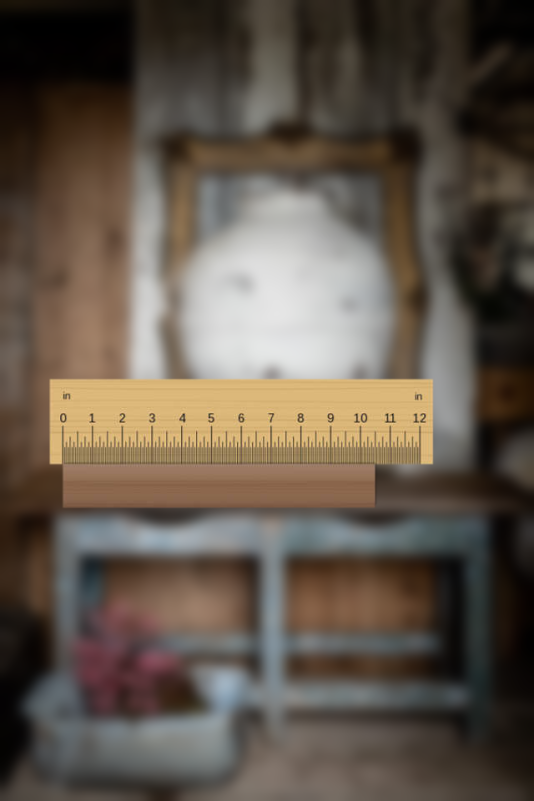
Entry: value=10.5 unit=in
